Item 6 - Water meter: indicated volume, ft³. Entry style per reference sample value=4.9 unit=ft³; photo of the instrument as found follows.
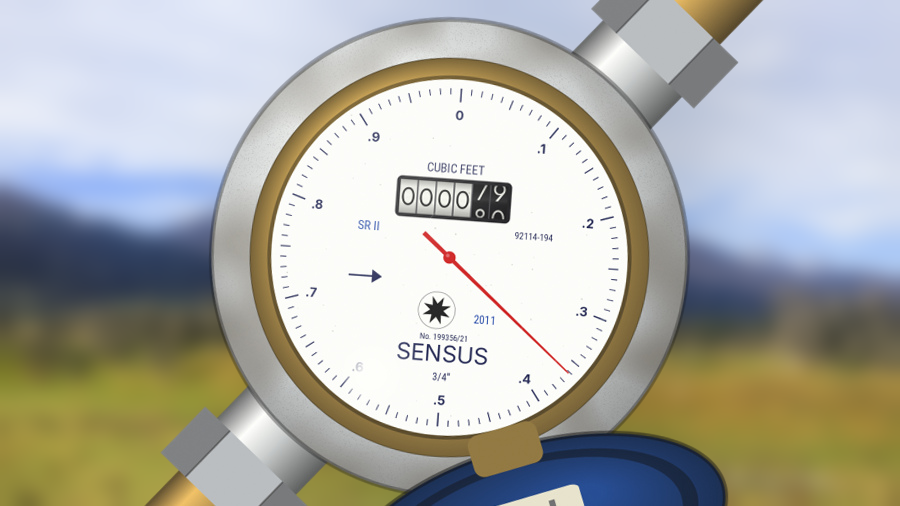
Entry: value=79.36 unit=ft³
